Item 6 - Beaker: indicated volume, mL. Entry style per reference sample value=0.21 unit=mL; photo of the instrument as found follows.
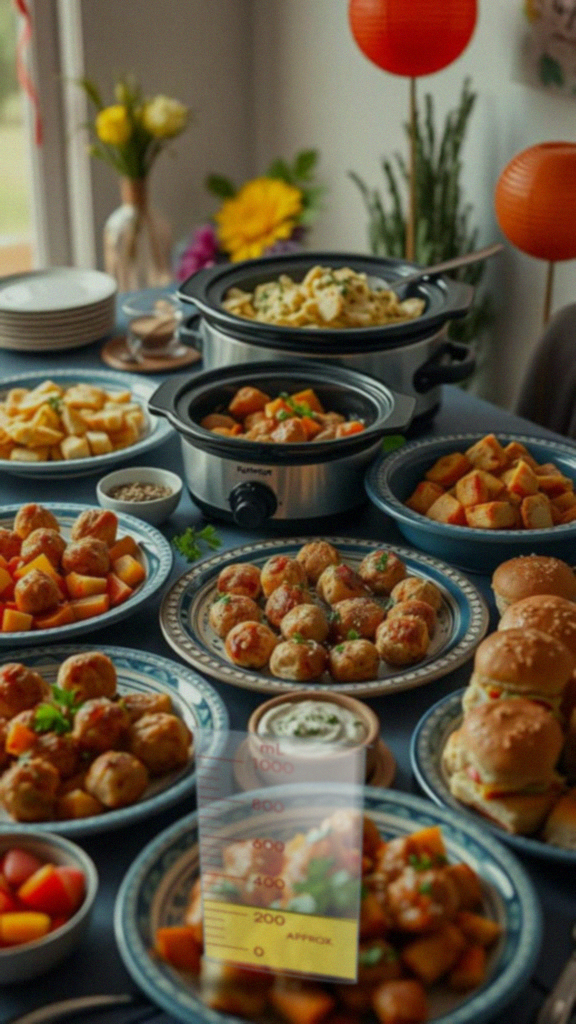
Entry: value=250 unit=mL
